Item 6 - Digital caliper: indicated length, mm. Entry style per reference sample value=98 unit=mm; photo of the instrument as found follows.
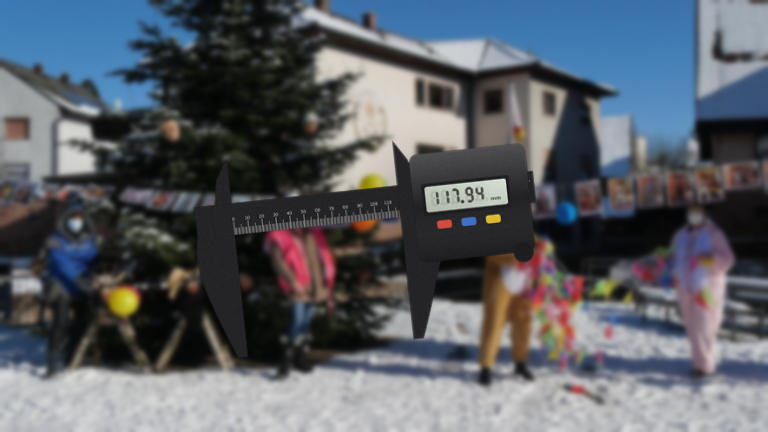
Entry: value=117.94 unit=mm
